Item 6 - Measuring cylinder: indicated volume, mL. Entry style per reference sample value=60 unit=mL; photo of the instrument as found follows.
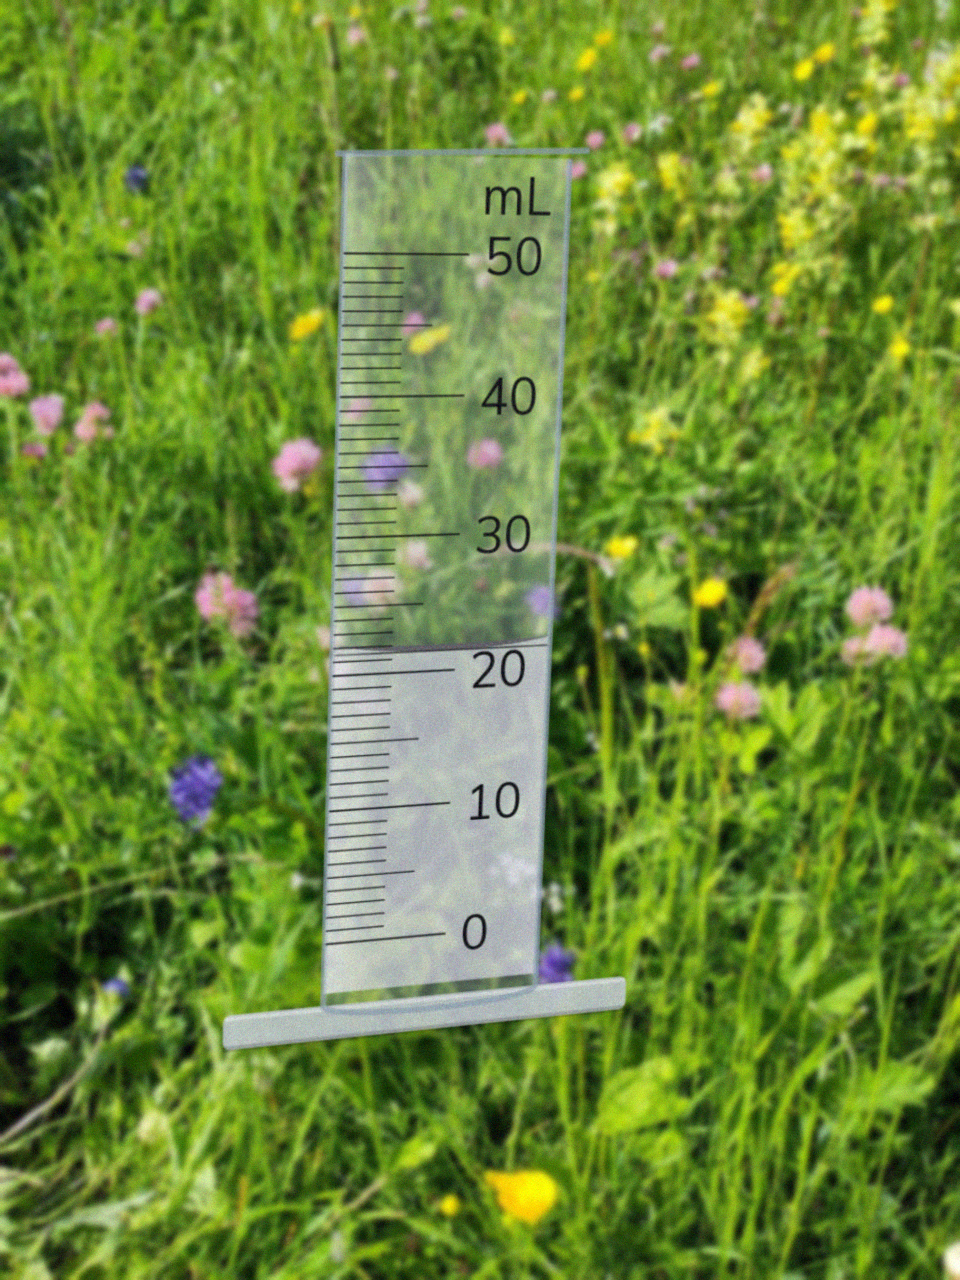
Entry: value=21.5 unit=mL
